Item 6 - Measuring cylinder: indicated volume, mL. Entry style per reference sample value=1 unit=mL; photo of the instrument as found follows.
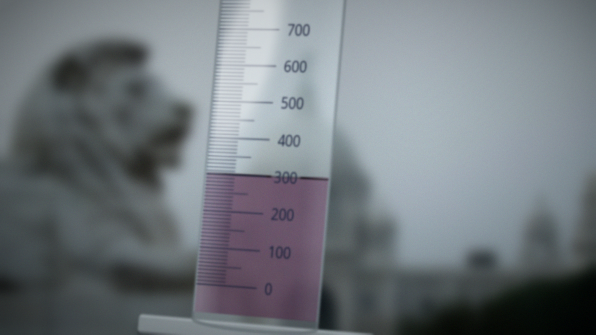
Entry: value=300 unit=mL
